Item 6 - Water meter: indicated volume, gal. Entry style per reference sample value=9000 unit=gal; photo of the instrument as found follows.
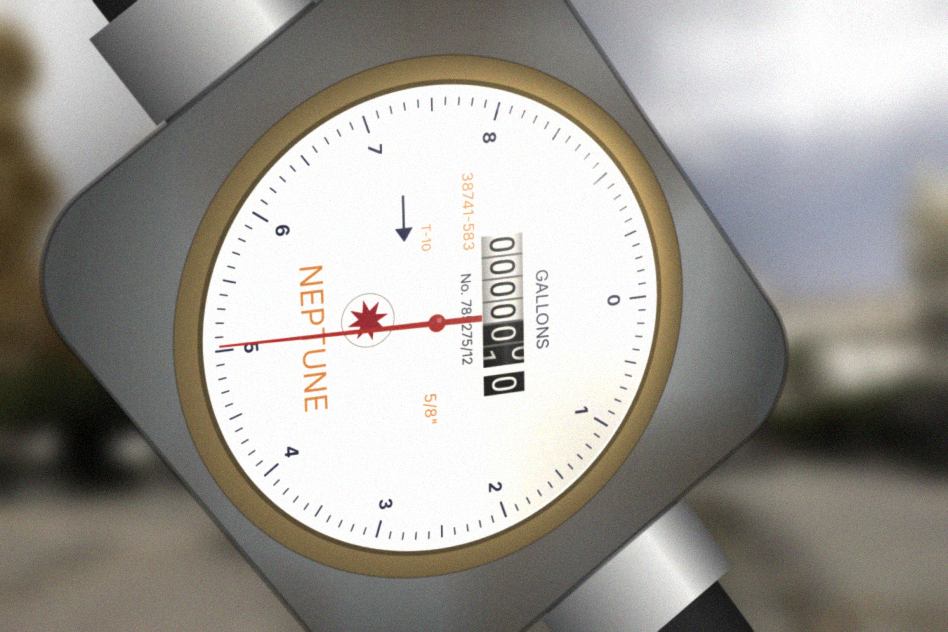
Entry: value=5.0 unit=gal
